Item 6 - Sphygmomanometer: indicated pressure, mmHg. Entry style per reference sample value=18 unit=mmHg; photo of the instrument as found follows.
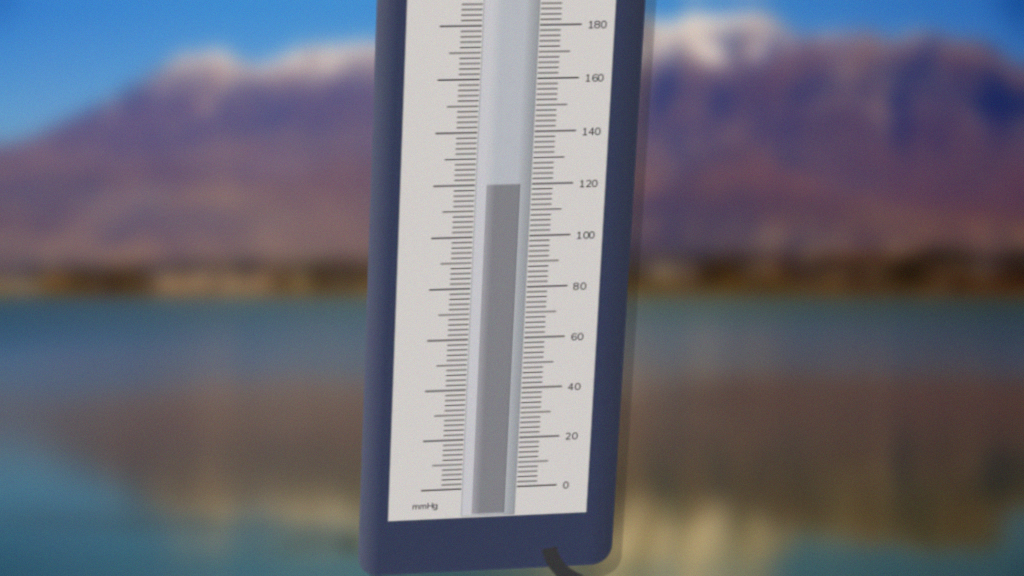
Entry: value=120 unit=mmHg
